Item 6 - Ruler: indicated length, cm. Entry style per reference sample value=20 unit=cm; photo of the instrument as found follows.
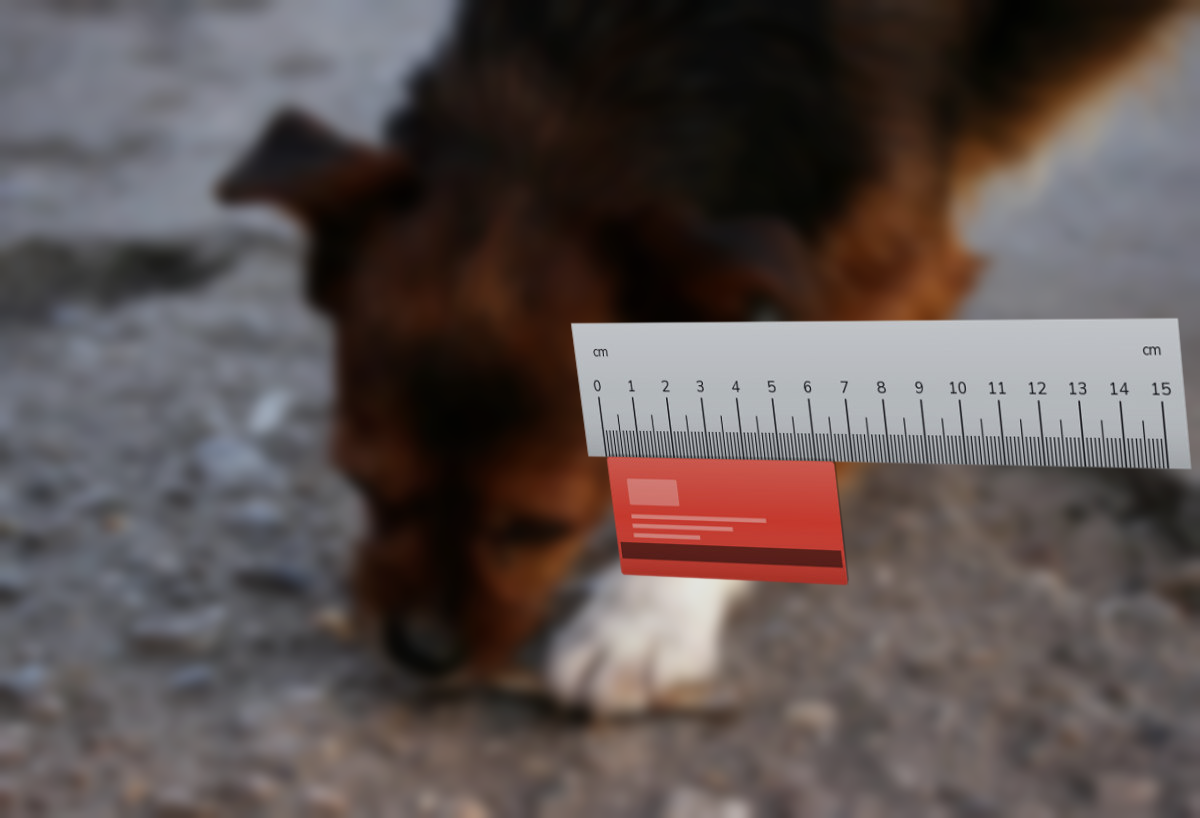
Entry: value=6.5 unit=cm
